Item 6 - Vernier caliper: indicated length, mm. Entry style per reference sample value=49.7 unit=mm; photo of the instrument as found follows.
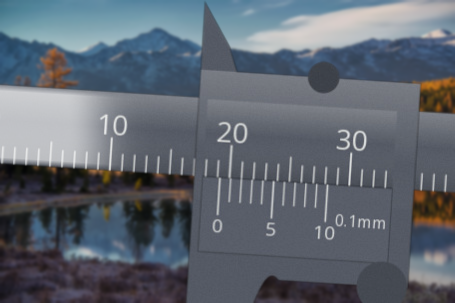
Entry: value=19.2 unit=mm
